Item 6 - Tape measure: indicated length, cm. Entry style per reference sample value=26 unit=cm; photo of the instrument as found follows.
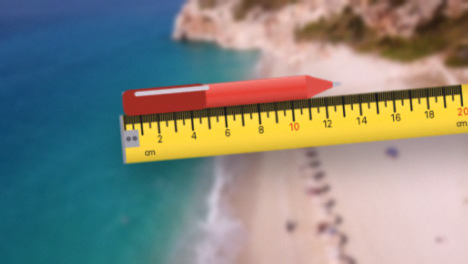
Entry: value=13 unit=cm
